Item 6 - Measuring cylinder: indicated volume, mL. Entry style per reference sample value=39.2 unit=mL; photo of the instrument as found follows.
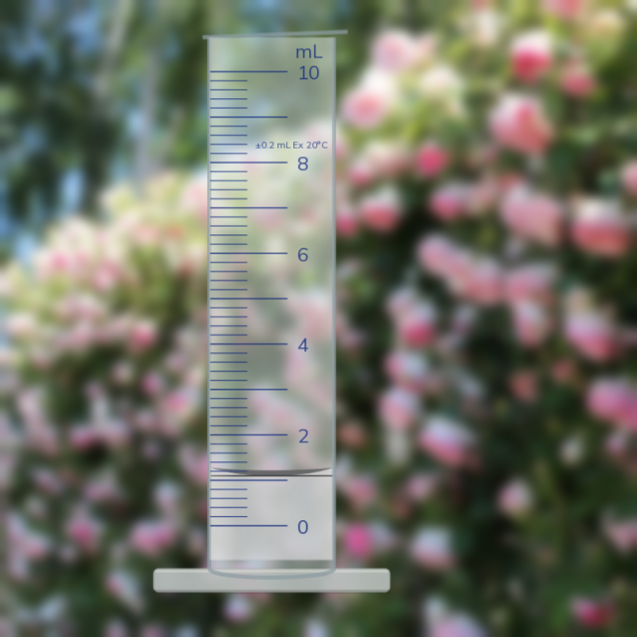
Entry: value=1.1 unit=mL
